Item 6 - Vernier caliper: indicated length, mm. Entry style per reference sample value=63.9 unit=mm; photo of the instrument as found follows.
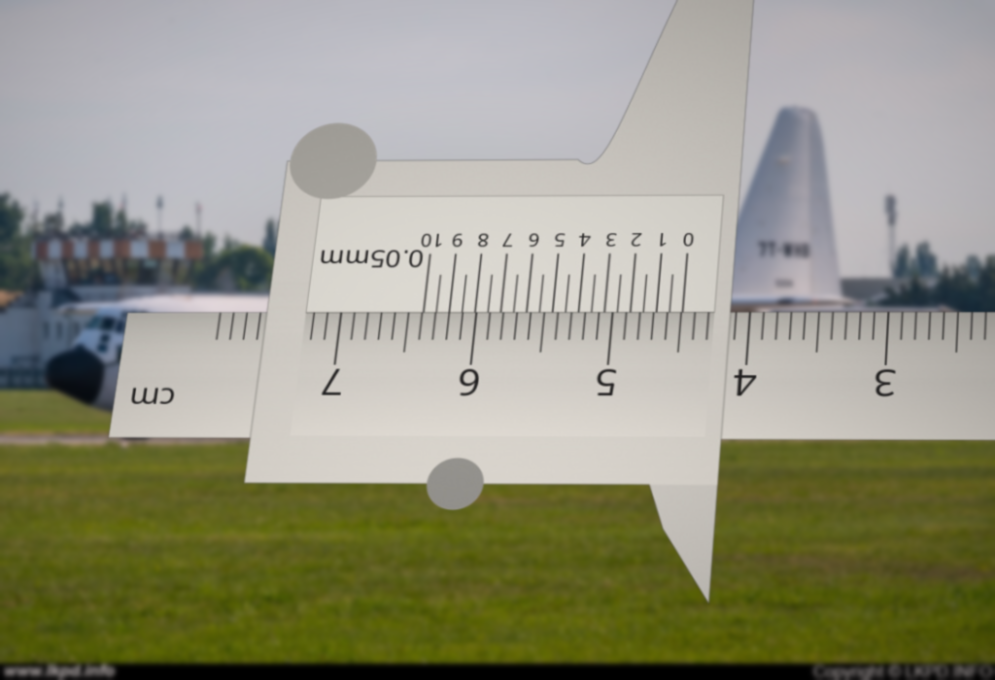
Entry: value=44.9 unit=mm
